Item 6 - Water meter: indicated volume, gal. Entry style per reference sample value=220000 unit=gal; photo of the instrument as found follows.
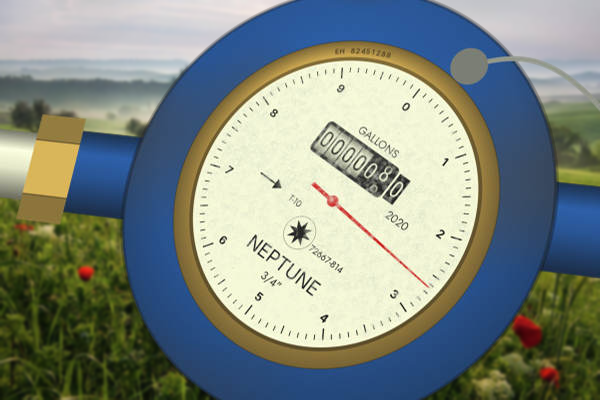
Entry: value=82.6 unit=gal
